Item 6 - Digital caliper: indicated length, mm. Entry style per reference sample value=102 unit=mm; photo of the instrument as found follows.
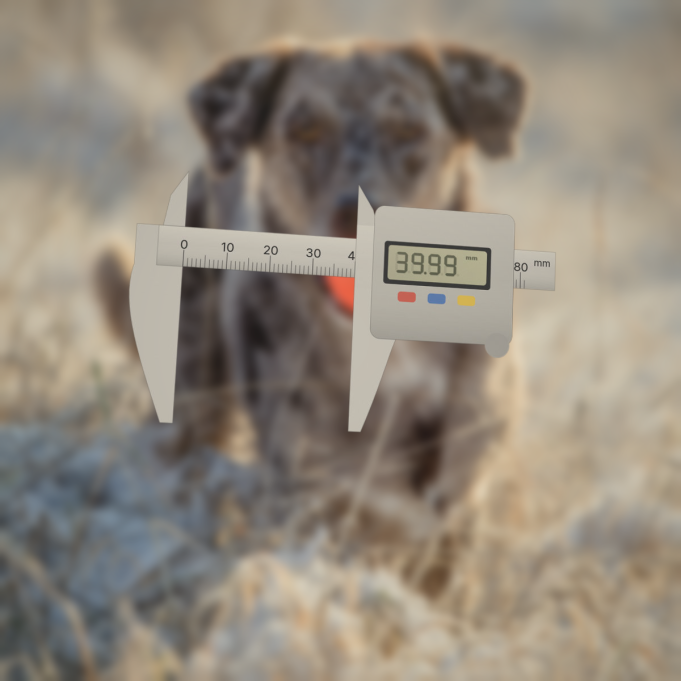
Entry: value=39.99 unit=mm
